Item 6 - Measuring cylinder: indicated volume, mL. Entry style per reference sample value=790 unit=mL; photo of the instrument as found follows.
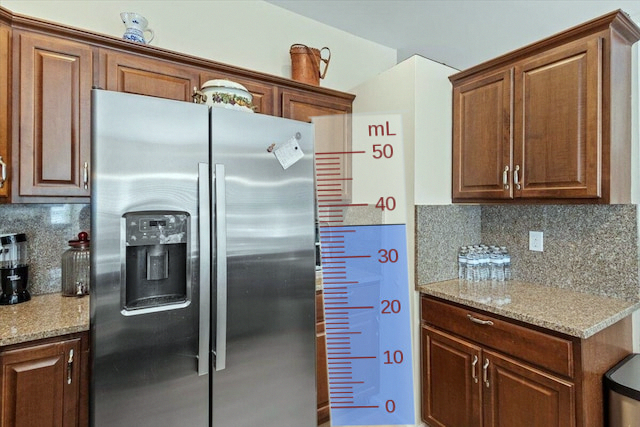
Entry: value=36 unit=mL
